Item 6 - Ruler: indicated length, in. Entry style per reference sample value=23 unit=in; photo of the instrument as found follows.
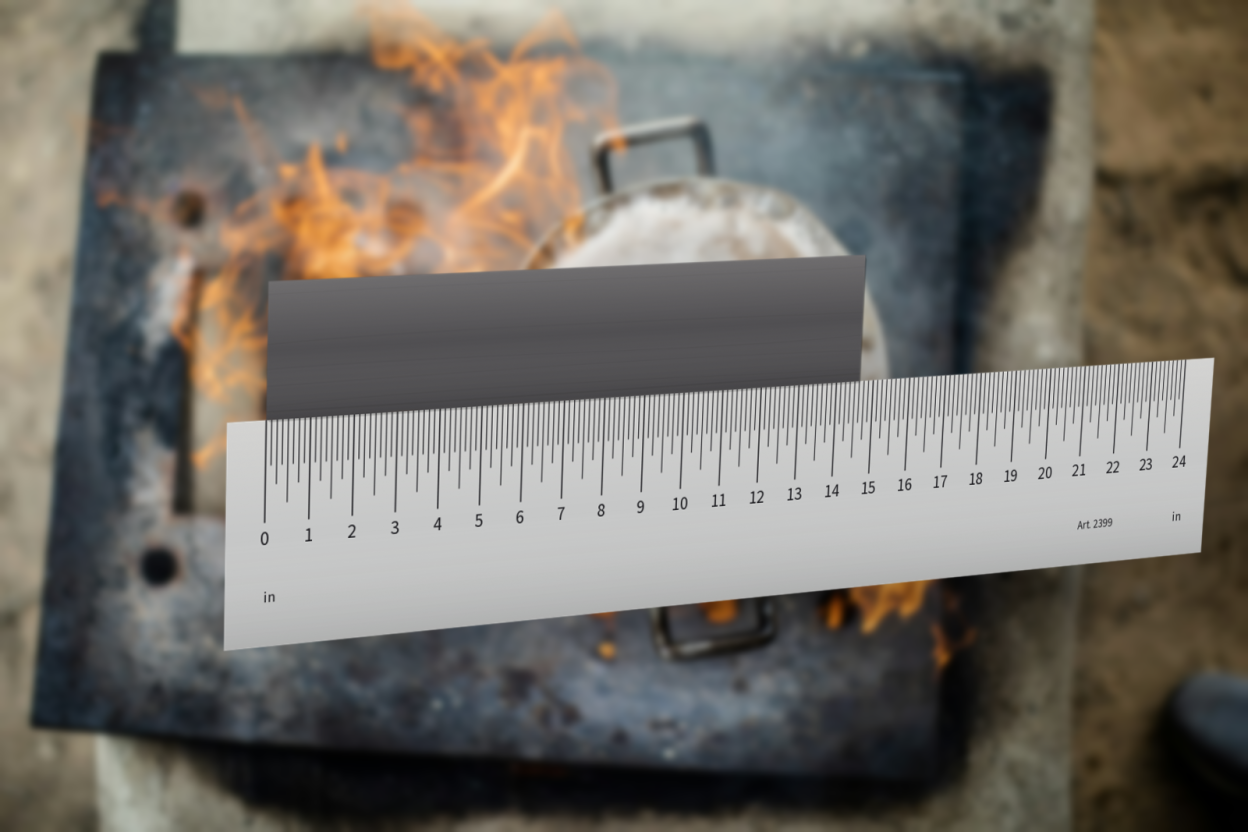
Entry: value=14.625 unit=in
